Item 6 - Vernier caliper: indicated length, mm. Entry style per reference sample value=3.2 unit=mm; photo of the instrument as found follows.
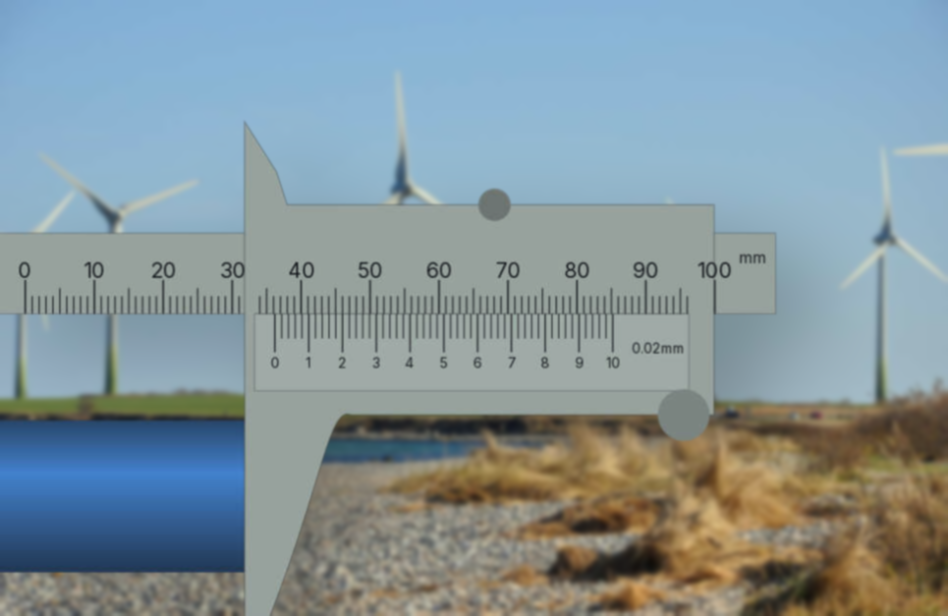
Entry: value=36.2 unit=mm
